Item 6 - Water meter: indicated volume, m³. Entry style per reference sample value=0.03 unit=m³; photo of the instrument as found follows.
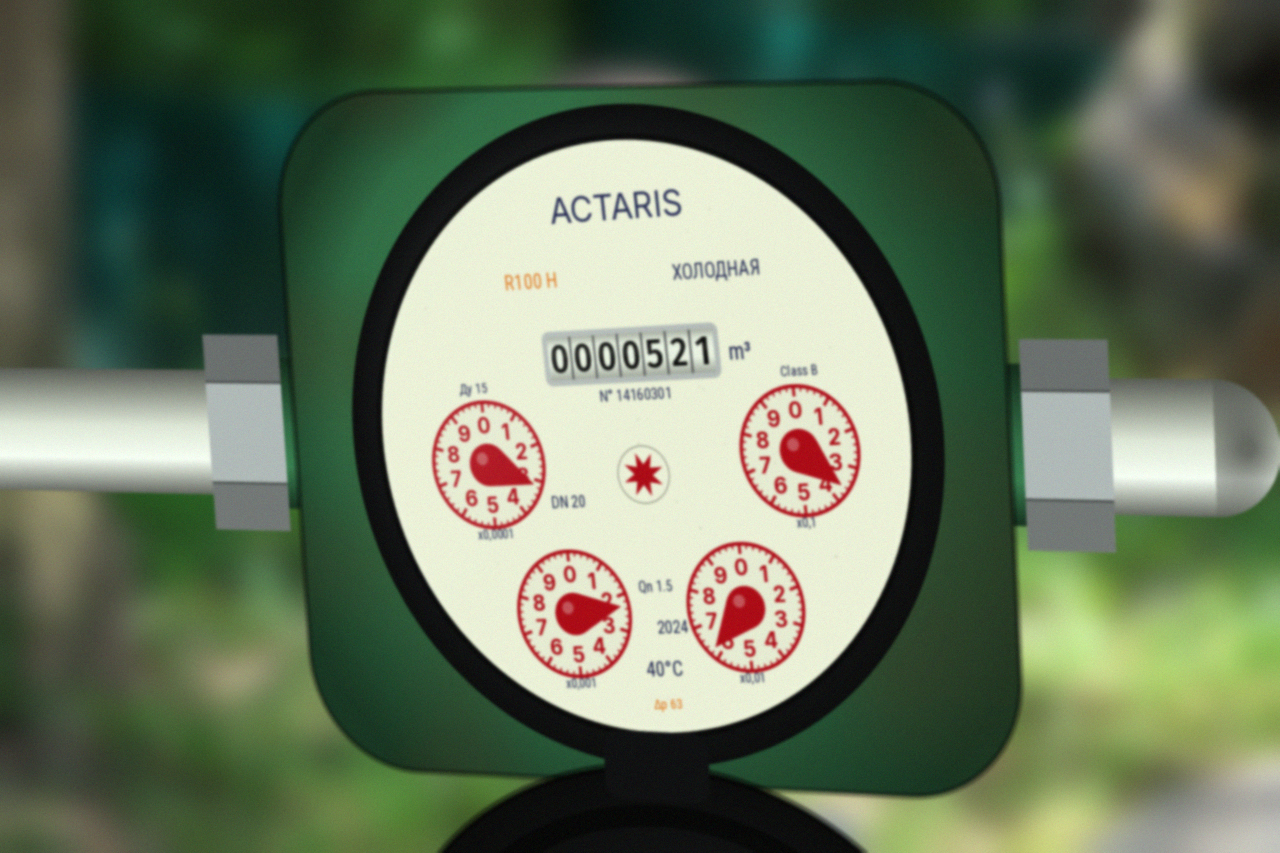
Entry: value=521.3623 unit=m³
